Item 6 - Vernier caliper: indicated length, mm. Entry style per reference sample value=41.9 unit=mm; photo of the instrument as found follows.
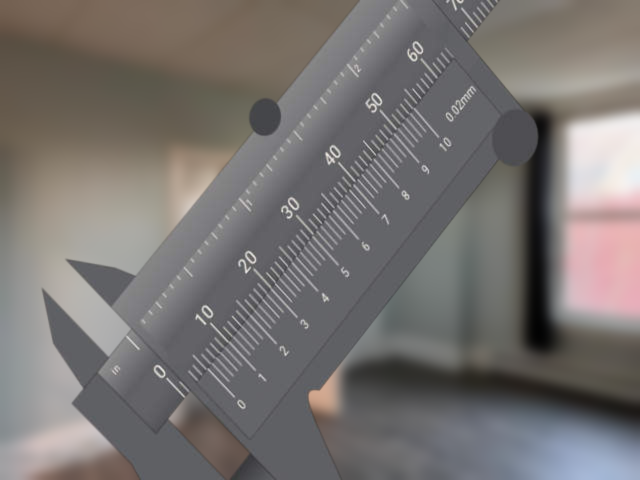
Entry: value=5.2 unit=mm
